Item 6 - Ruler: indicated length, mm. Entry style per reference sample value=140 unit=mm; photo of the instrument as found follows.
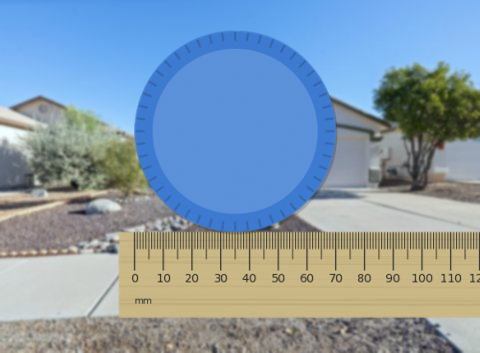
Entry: value=70 unit=mm
